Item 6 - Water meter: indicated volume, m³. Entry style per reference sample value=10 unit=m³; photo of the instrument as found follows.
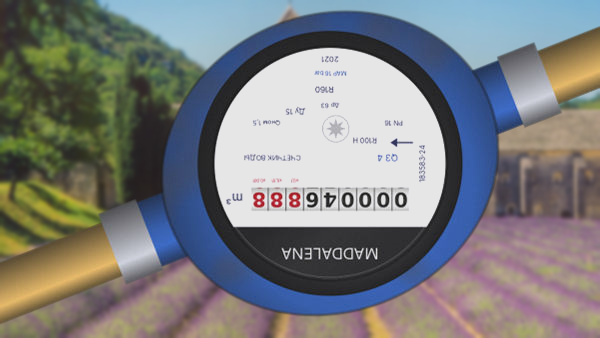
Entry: value=46.888 unit=m³
